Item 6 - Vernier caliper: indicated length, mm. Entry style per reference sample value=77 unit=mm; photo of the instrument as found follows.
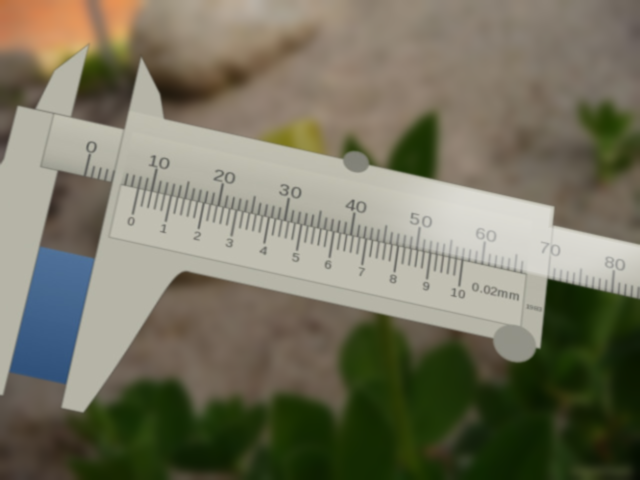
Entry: value=8.0 unit=mm
